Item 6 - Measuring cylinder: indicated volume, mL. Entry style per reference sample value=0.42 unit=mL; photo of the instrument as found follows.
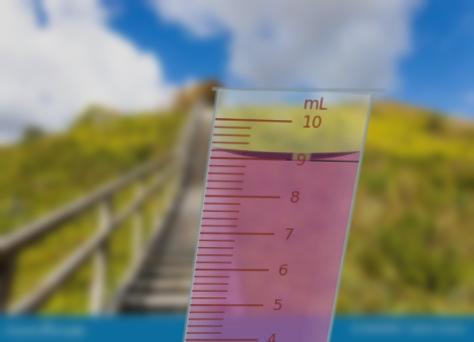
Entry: value=9 unit=mL
